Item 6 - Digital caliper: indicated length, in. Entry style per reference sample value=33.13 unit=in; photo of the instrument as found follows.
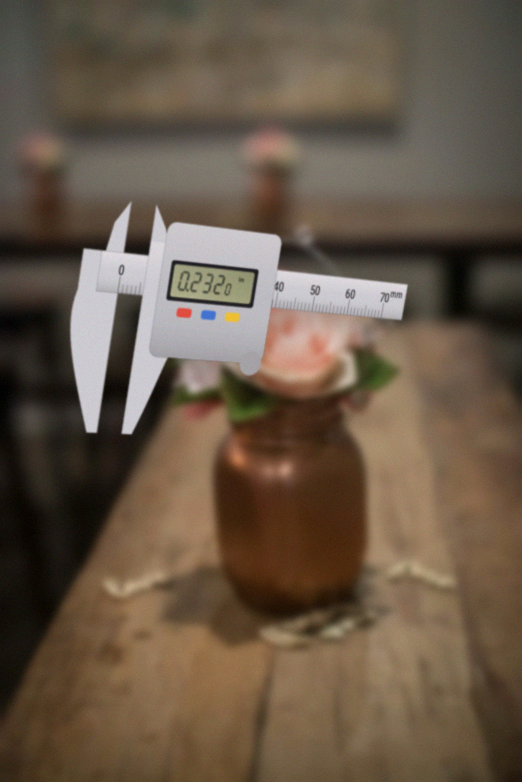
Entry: value=0.2320 unit=in
